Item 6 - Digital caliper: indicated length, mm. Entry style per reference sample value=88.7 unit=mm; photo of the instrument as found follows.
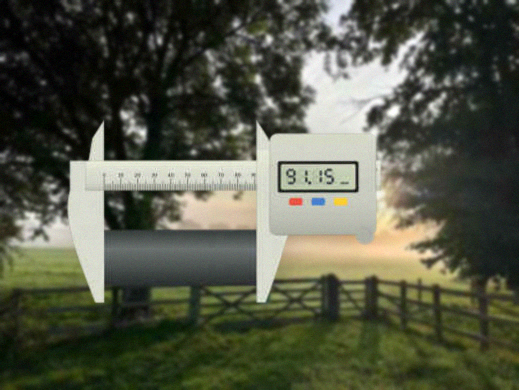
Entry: value=91.15 unit=mm
